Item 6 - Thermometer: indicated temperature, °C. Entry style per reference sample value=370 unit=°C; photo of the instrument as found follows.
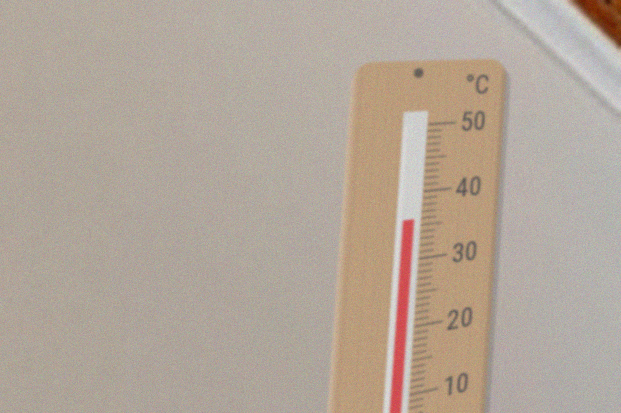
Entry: value=36 unit=°C
